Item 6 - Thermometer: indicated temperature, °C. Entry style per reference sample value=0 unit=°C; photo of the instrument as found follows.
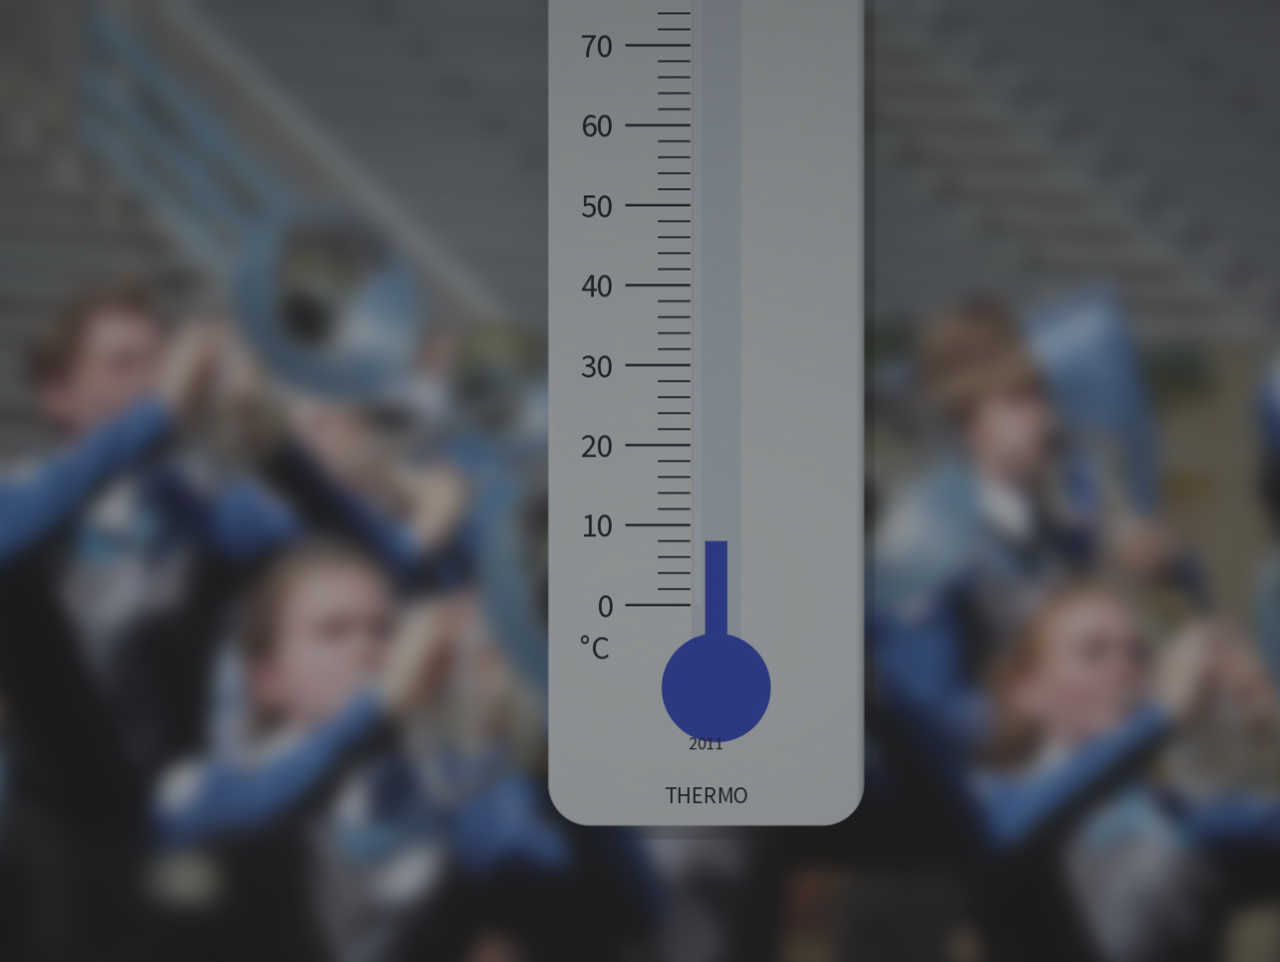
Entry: value=8 unit=°C
